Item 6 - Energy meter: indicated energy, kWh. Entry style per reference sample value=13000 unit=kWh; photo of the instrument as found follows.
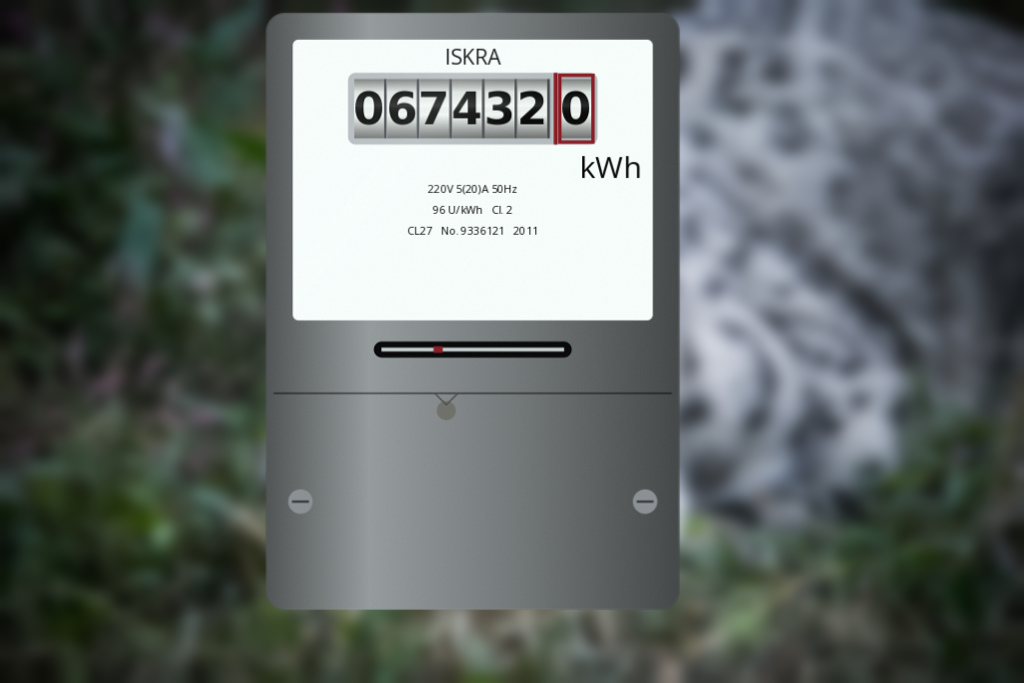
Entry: value=67432.0 unit=kWh
